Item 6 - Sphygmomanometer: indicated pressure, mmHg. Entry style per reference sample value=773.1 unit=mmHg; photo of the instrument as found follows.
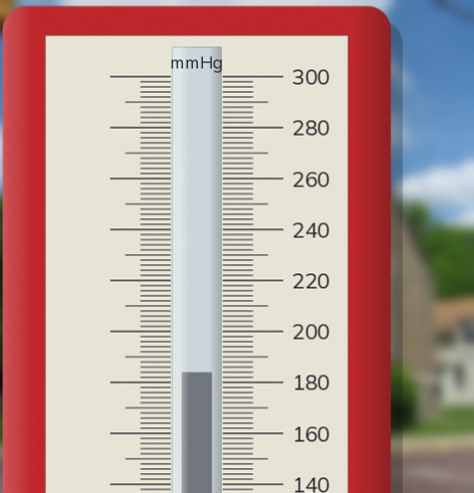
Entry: value=184 unit=mmHg
